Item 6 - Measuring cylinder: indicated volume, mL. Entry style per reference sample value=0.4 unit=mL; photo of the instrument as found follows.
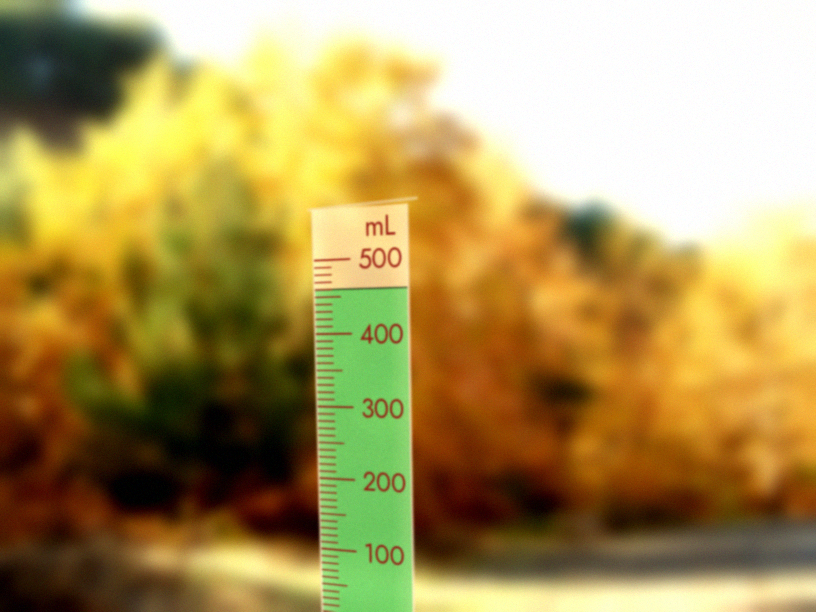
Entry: value=460 unit=mL
